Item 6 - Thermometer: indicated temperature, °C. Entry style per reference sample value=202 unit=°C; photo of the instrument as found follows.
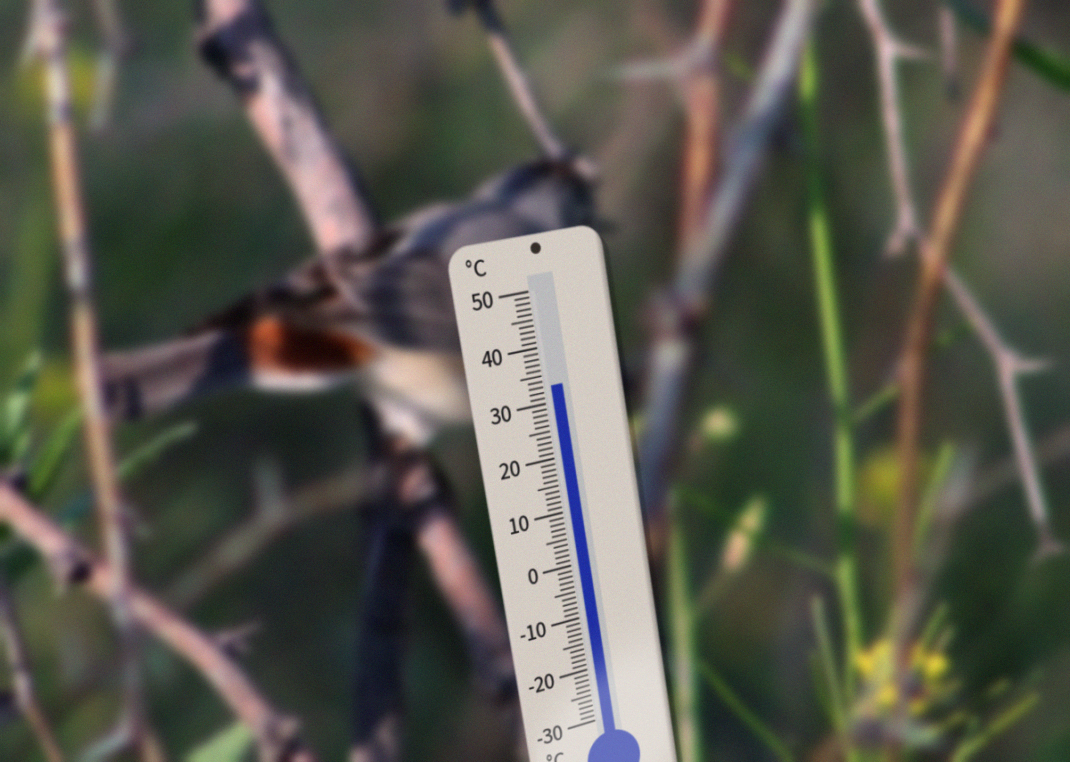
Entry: value=33 unit=°C
